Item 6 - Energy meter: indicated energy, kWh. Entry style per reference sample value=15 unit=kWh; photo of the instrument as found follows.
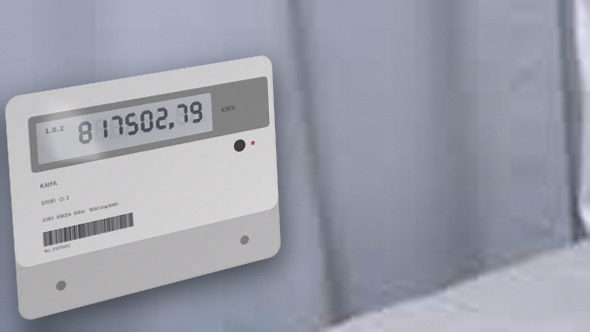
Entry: value=817502.79 unit=kWh
